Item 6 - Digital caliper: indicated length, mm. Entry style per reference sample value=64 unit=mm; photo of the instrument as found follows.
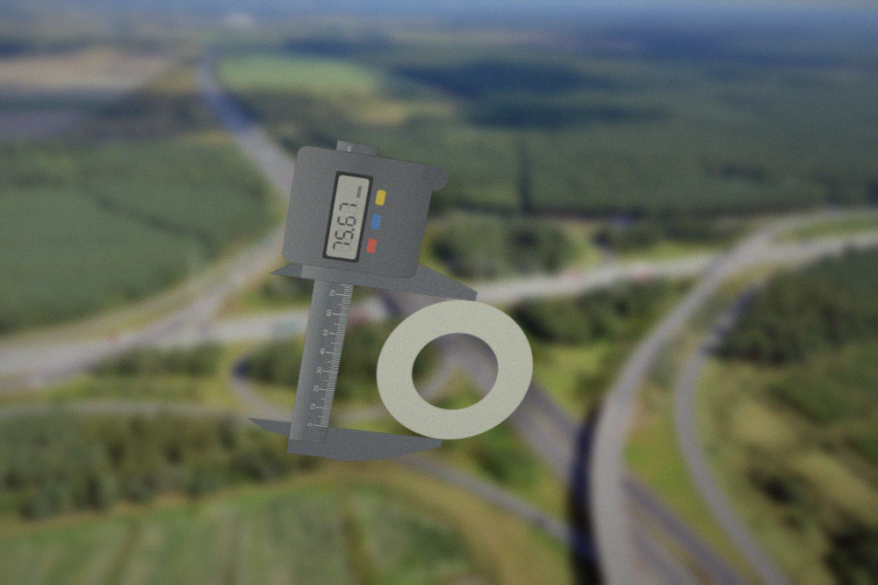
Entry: value=75.67 unit=mm
